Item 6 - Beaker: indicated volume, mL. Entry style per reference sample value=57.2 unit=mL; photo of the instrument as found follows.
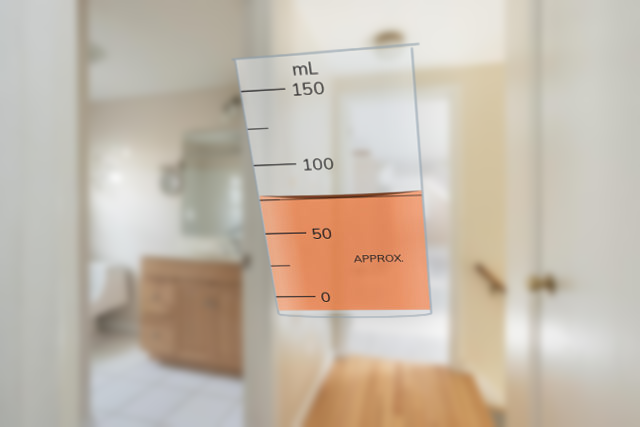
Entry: value=75 unit=mL
